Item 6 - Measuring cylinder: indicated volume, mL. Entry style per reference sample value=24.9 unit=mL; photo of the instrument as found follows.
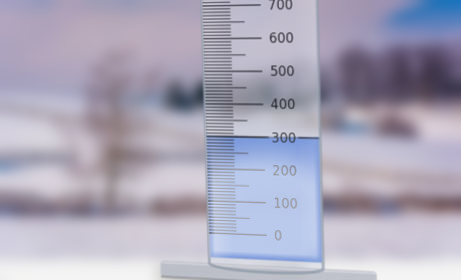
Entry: value=300 unit=mL
